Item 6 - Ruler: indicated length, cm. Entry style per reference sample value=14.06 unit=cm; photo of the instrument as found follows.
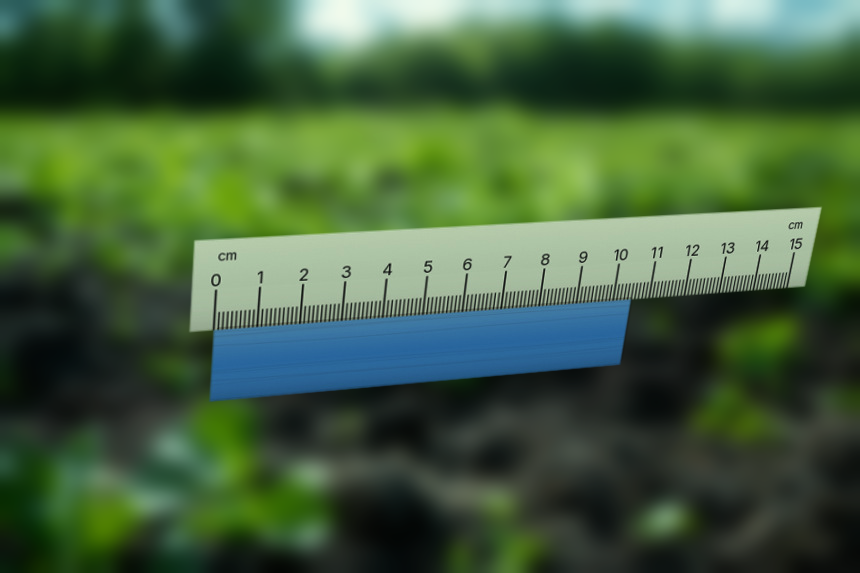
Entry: value=10.5 unit=cm
